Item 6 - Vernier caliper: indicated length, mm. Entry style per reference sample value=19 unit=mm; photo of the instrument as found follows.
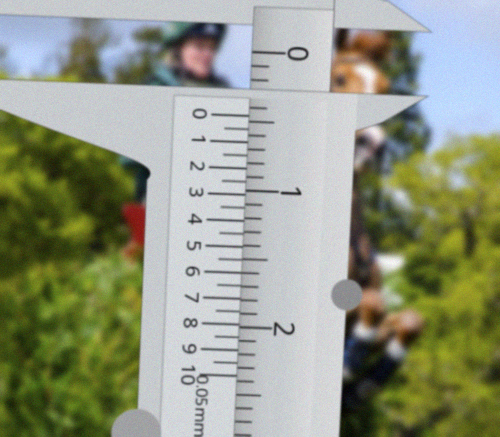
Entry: value=4.6 unit=mm
